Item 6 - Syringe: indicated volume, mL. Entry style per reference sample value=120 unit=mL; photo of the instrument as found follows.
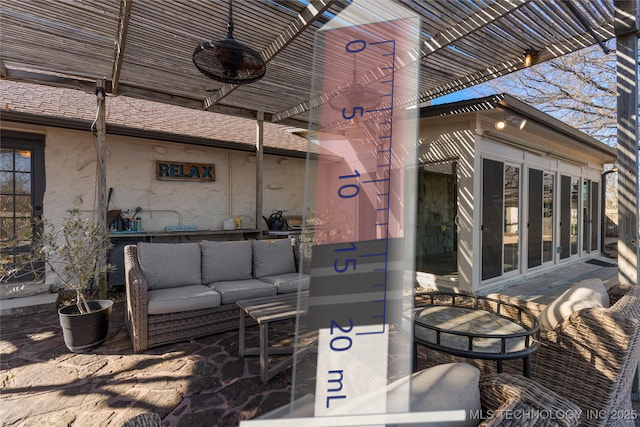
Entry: value=14 unit=mL
